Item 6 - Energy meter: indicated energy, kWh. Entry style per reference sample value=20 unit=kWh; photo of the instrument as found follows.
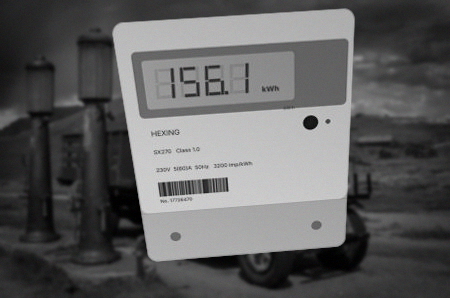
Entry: value=156.1 unit=kWh
